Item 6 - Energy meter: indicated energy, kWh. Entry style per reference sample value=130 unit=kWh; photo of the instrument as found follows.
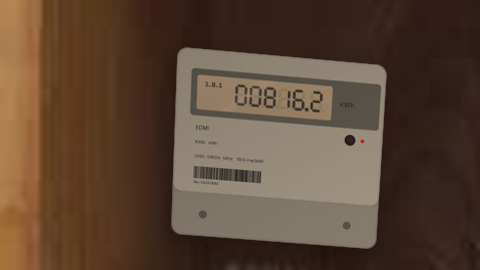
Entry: value=816.2 unit=kWh
